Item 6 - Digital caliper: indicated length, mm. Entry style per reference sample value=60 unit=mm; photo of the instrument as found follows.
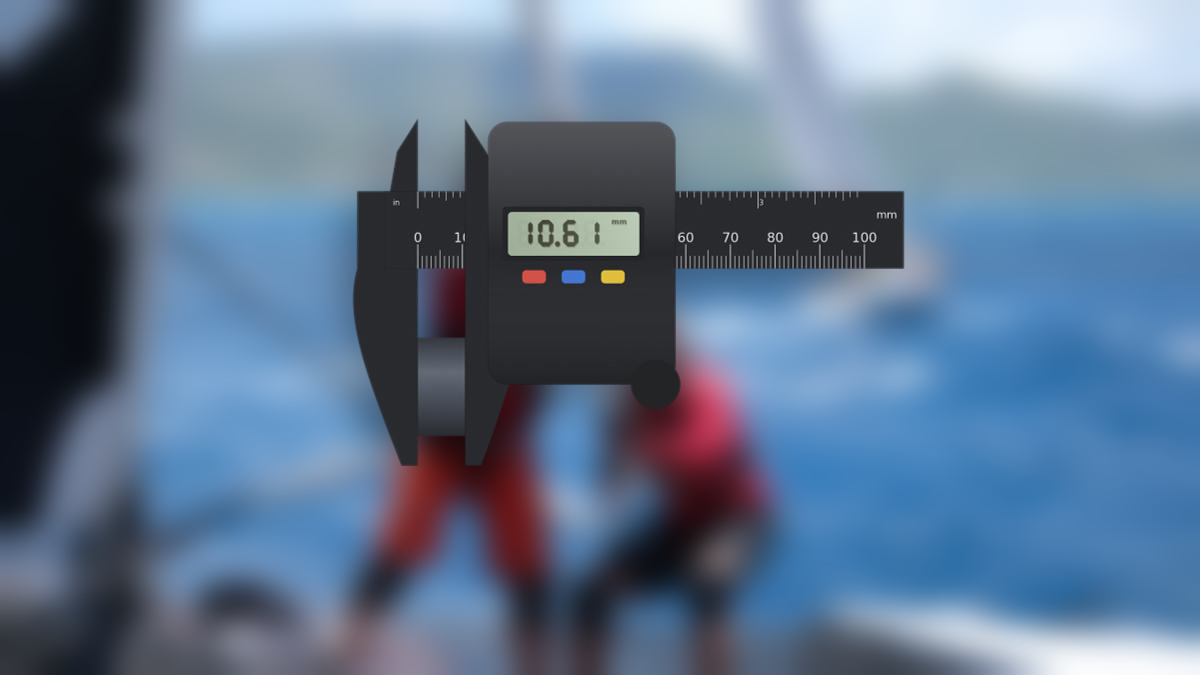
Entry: value=10.61 unit=mm
